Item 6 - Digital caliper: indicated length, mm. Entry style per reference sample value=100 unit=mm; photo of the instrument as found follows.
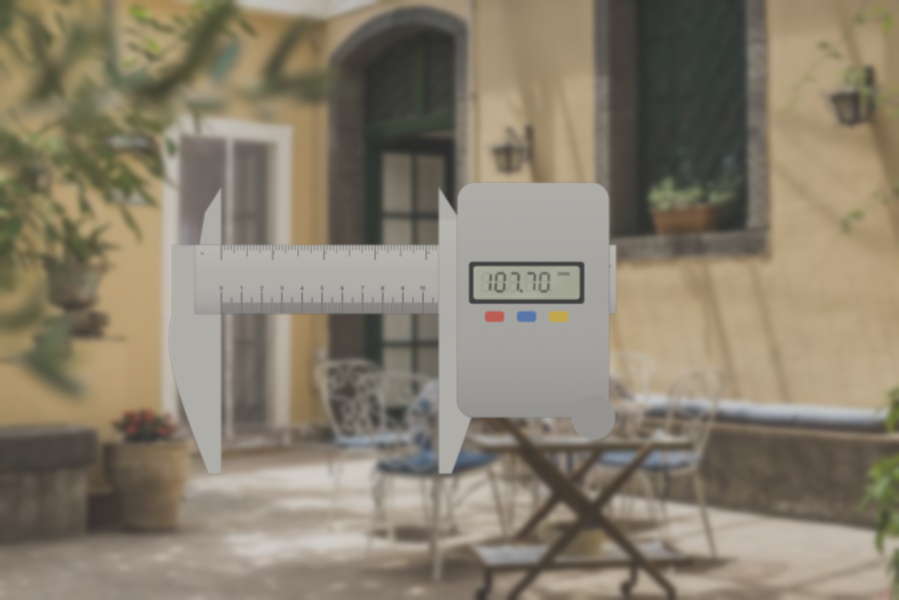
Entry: value=107.70 unit=mm
